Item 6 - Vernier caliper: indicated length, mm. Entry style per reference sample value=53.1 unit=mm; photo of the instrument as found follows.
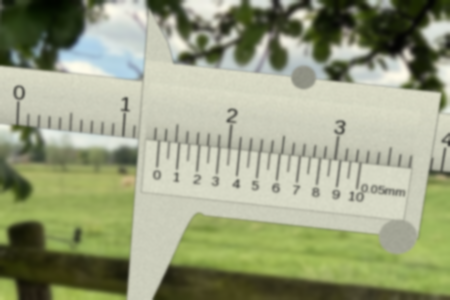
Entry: value=13.4 unit=mm
